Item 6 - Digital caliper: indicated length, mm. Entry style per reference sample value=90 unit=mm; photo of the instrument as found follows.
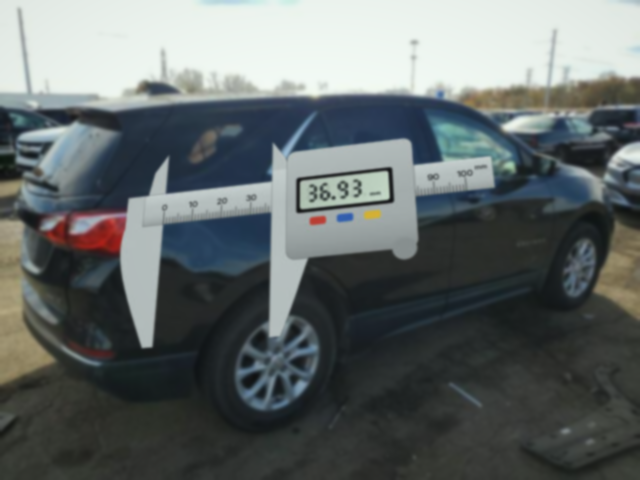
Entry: value=36.93 unit=mm
